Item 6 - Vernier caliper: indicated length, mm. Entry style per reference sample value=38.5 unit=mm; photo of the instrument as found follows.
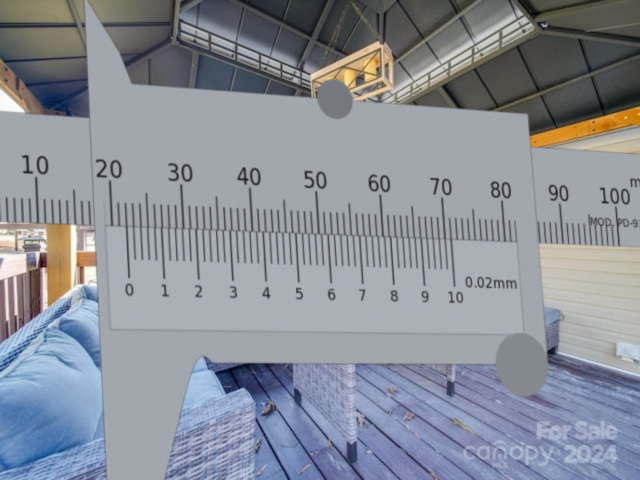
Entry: value=22.0 unit=mm
